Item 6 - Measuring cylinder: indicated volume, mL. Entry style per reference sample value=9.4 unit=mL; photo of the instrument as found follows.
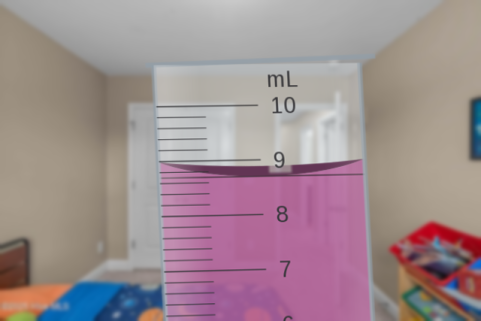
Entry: value=8.7 unit=mL
